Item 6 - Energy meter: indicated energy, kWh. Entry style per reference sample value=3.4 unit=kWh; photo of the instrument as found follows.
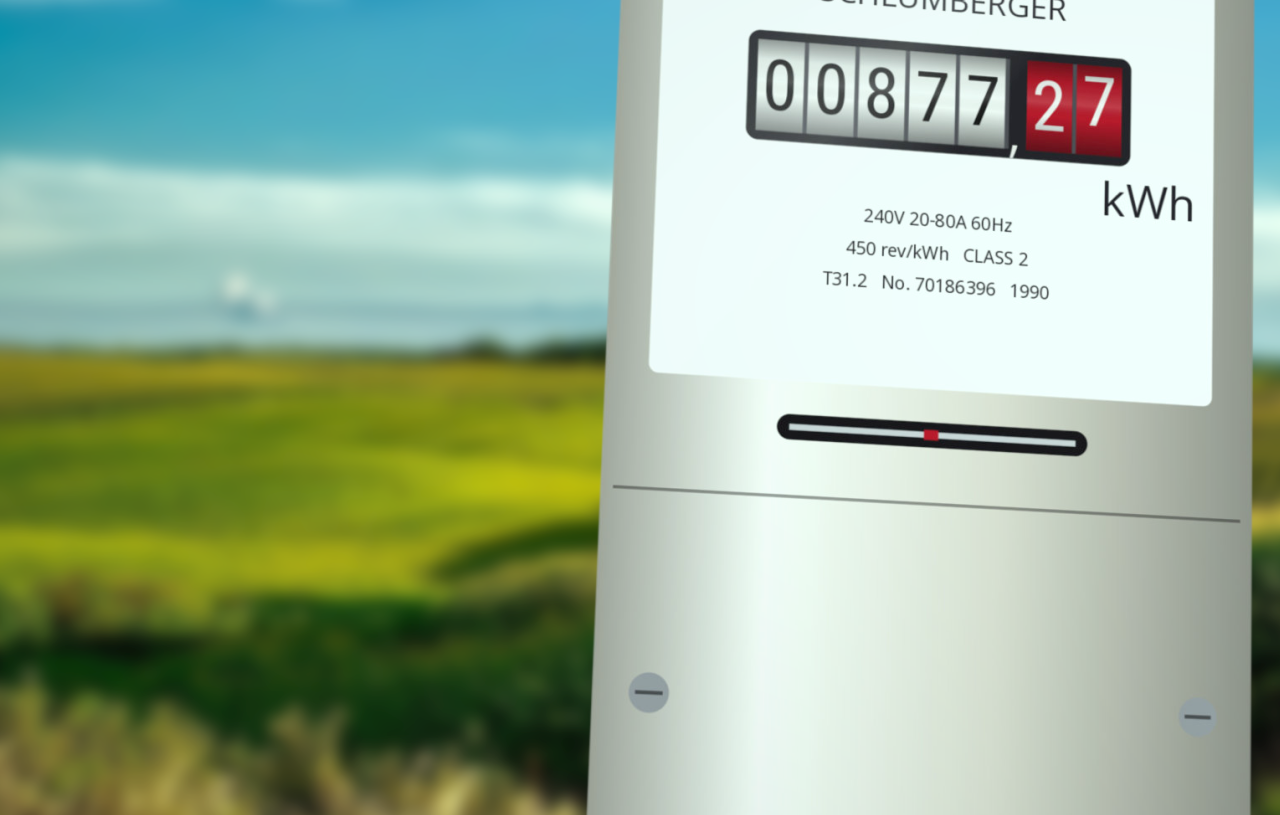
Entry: value=877.27 unit=kWh
